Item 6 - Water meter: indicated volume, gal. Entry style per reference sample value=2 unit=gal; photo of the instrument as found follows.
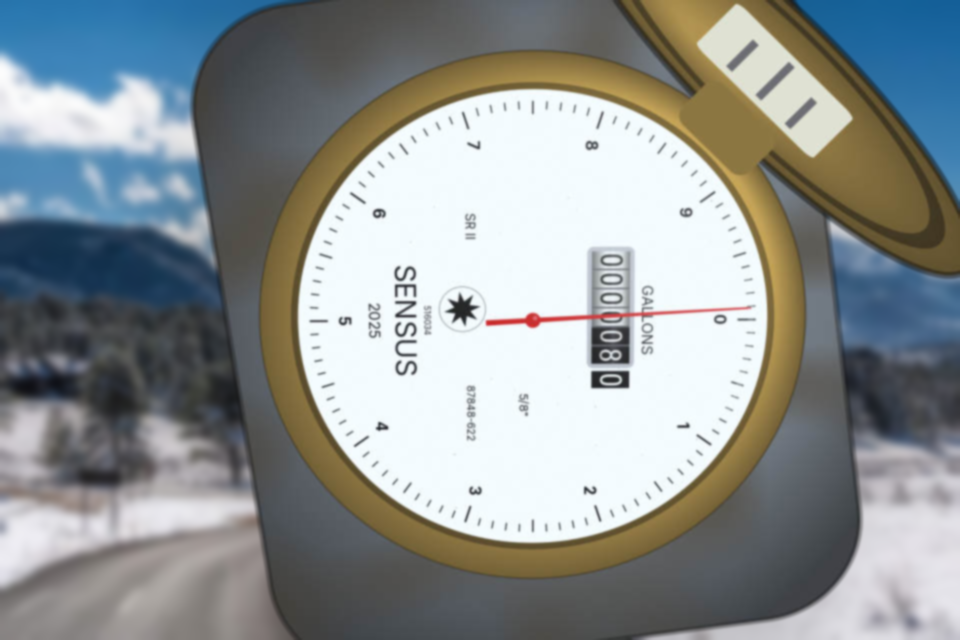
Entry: value=79.9 unit=gal
